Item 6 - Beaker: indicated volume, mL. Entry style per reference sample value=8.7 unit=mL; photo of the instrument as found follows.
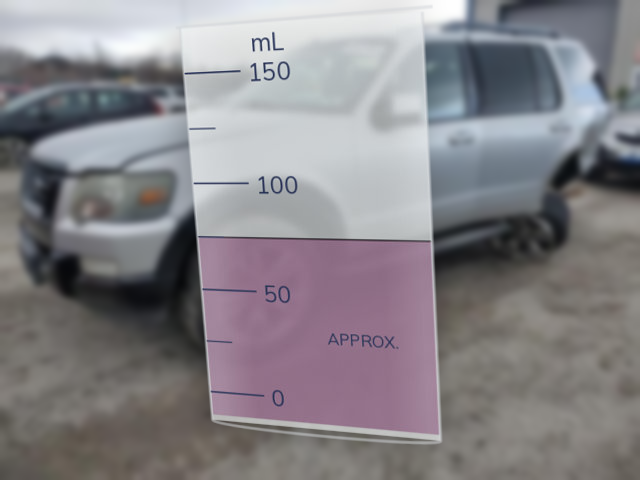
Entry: value=75 unit=mL
